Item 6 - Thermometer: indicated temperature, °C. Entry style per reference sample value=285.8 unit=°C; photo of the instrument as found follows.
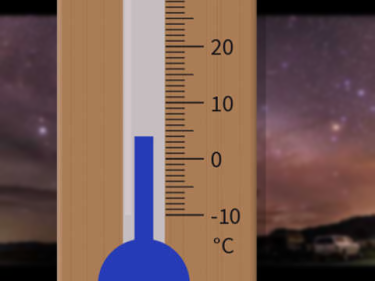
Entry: value=4 unit=°C
